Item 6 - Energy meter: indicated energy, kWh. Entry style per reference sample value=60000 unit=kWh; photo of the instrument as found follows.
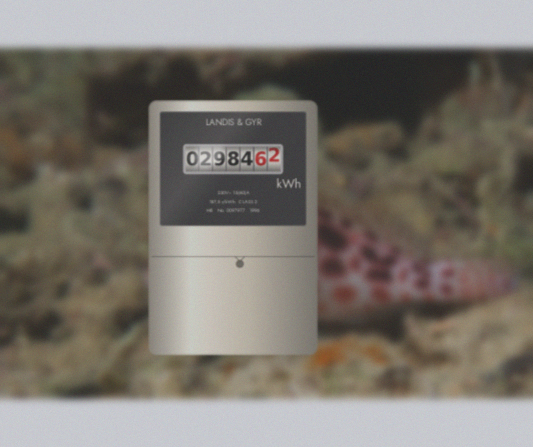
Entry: value=2984.62 unit=kWh
